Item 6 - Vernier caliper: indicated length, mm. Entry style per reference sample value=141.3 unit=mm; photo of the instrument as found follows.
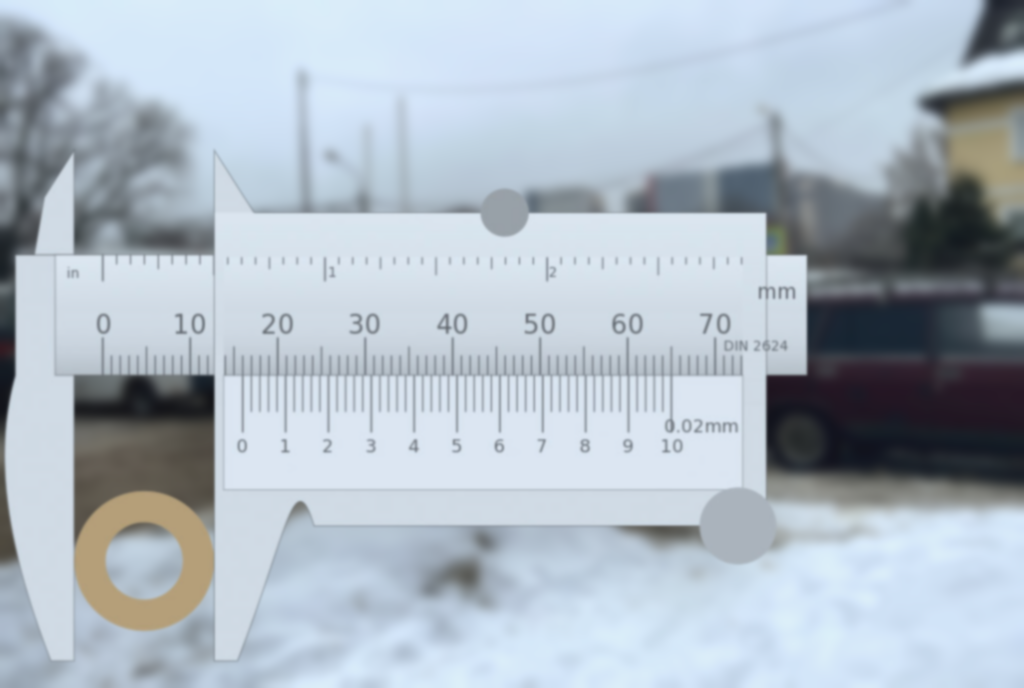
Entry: value=16.0 unit=mm
